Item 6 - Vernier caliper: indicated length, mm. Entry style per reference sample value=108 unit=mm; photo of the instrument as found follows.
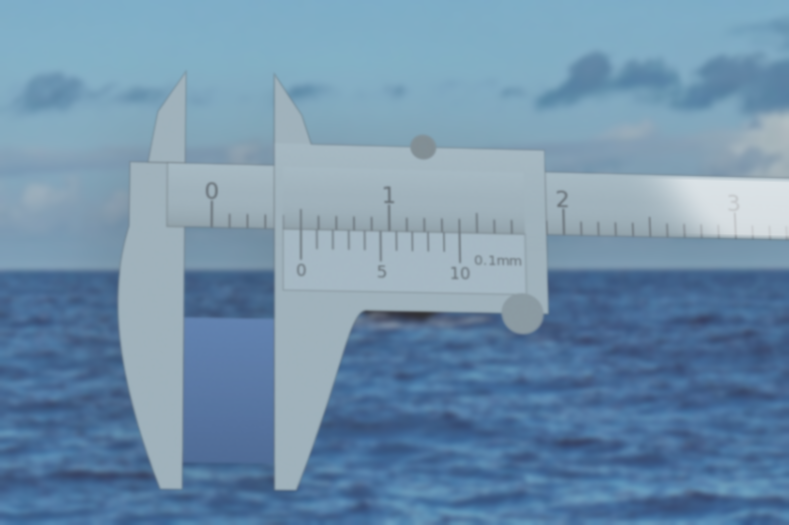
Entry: value=5.0 unit=mm
